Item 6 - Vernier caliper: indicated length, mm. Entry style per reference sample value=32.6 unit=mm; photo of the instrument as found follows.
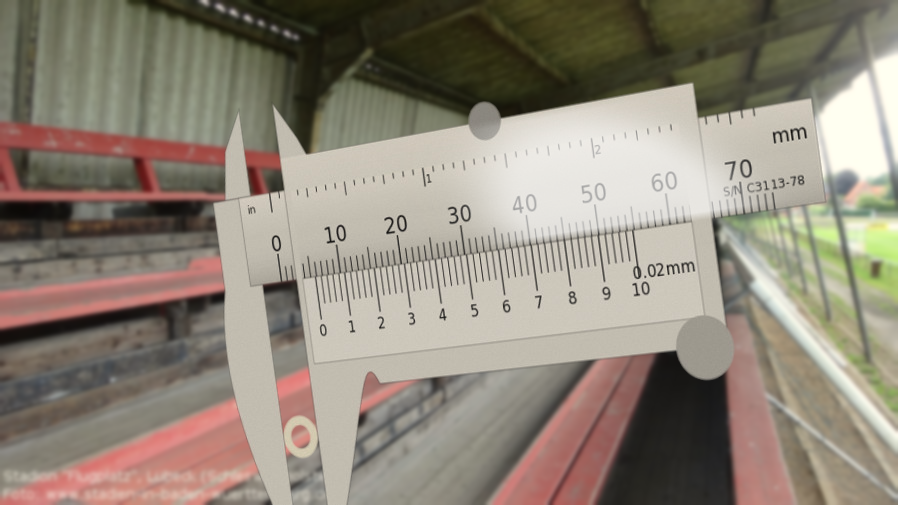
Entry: value=5.8 unit=mm
